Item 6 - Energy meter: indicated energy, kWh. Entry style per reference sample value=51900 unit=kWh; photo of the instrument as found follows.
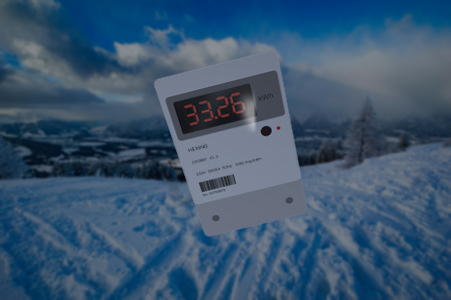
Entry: value=33.26 unit=kWh
